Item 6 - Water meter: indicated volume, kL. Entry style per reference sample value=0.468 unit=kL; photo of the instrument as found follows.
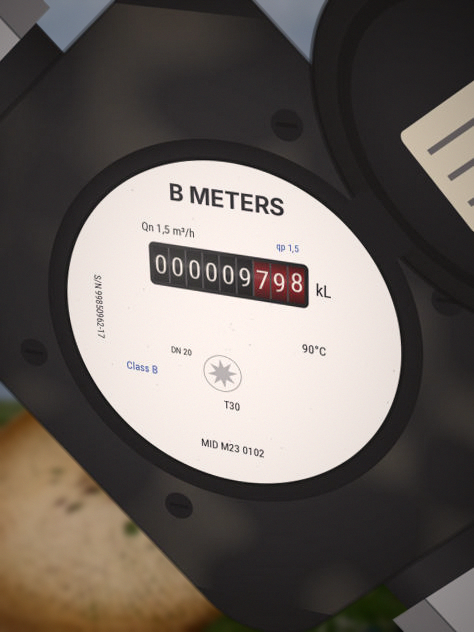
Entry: value=9.798 unit=kL
